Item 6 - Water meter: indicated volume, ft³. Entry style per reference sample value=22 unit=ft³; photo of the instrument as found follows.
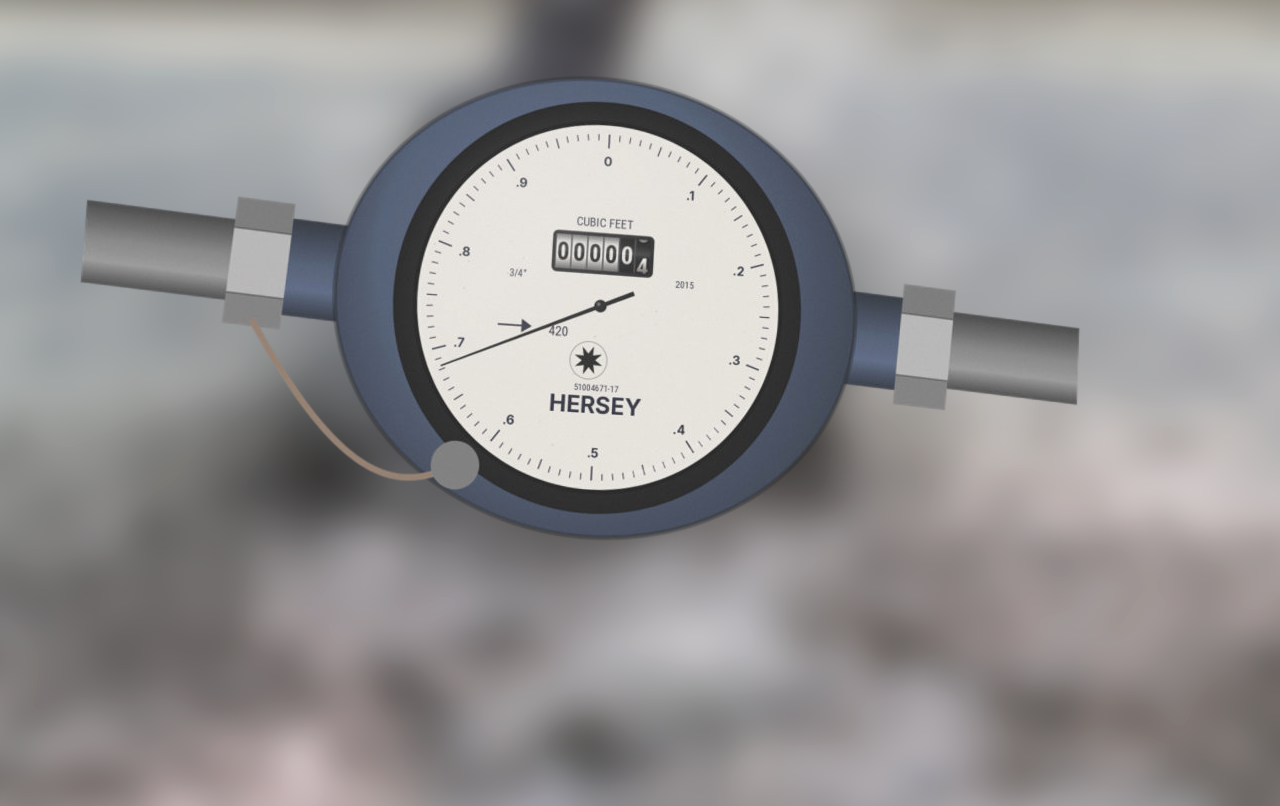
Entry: value=3.68 unit=ft³
